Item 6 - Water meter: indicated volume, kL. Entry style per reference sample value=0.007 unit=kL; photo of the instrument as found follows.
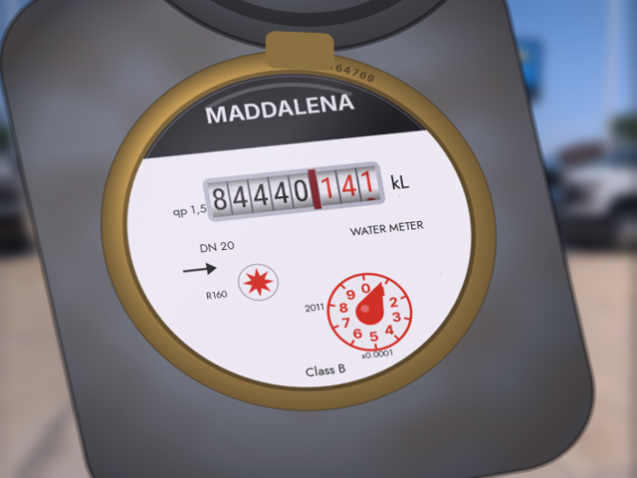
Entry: value=84440.1410 unit=kL
